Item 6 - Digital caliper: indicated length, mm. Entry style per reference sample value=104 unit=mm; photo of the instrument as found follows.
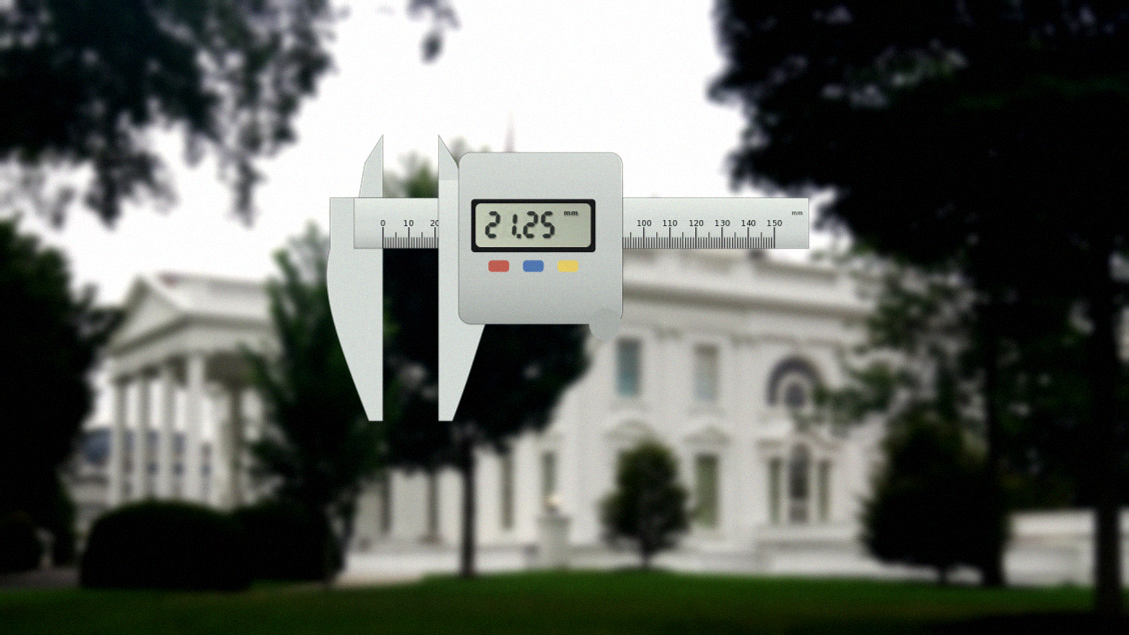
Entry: value=21.25 unit=mm
